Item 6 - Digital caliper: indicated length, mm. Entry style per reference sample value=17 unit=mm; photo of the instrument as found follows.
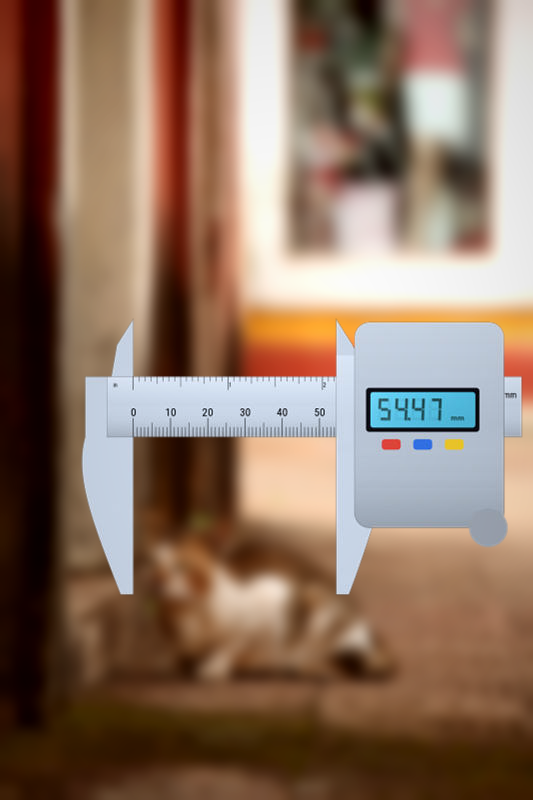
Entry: value=54.47 unit=mm
